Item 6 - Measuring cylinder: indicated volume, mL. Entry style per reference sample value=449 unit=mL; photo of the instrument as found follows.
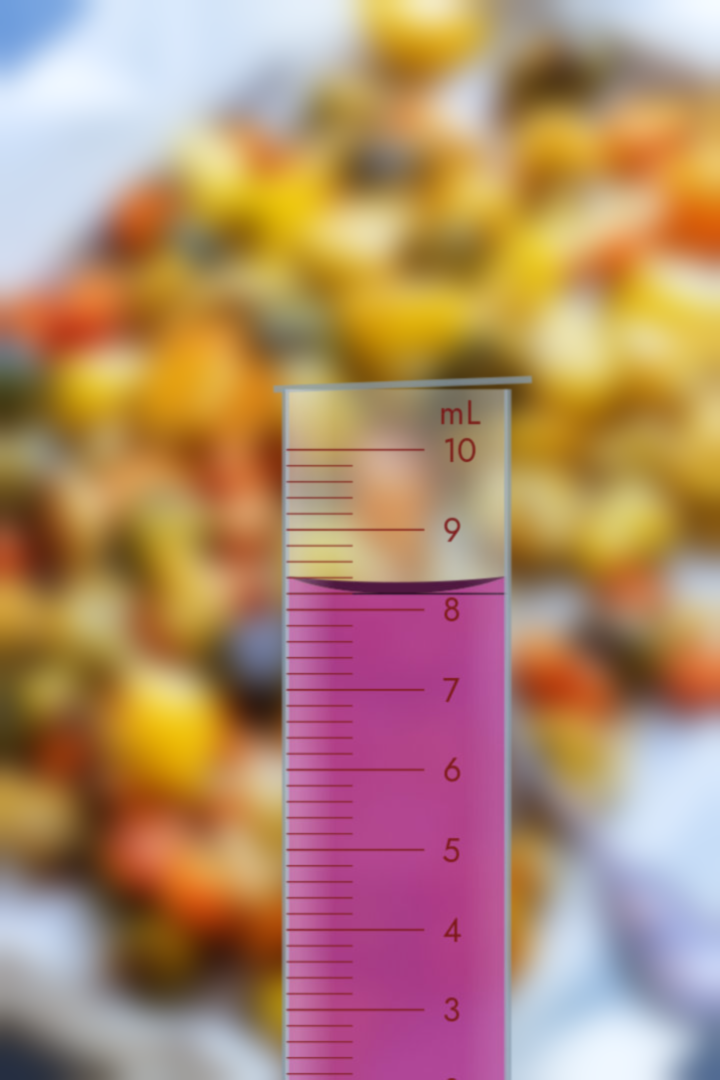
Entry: value=8.2 unit=mL
